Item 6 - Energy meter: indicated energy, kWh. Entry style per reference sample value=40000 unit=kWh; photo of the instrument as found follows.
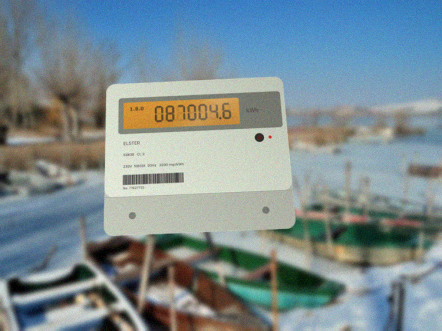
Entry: value=87004.6 unit=kWh
